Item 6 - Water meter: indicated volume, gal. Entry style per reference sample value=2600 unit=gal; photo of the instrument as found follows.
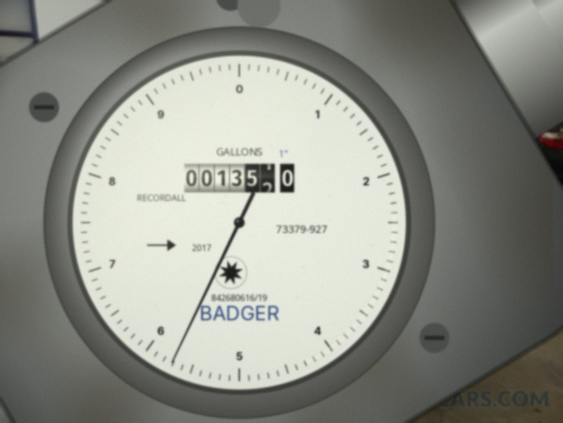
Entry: value=13515.7 unit=gal
